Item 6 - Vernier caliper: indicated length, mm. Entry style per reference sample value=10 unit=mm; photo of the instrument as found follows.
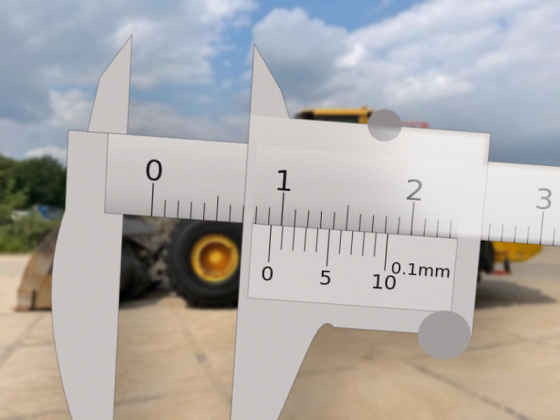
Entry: value=9.2 unit=mm
